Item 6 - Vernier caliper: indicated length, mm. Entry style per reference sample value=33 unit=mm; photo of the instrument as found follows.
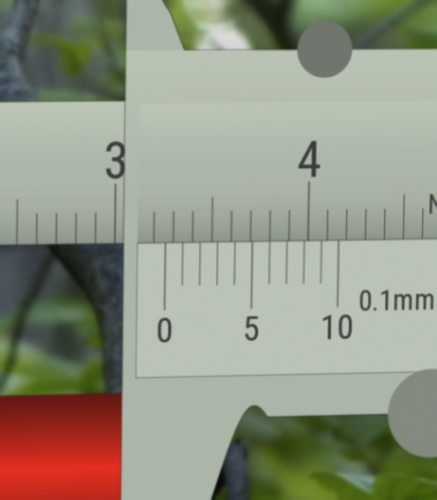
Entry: value=32.6 unit=mm
